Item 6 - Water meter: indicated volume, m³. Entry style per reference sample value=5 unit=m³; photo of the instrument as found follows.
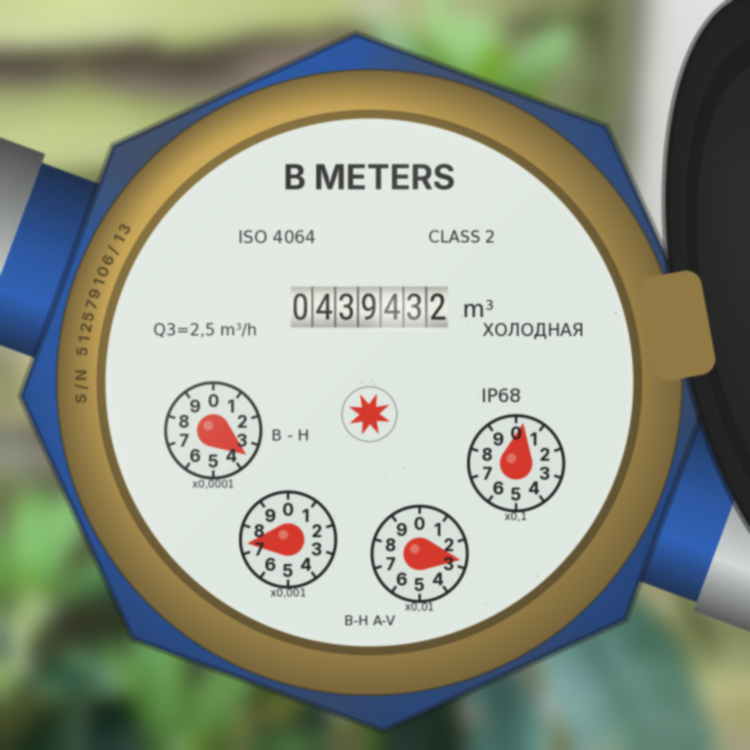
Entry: value=439432.0273 unit=m³
